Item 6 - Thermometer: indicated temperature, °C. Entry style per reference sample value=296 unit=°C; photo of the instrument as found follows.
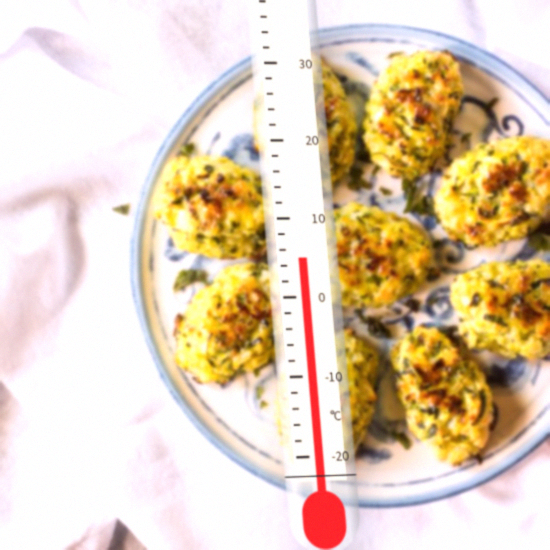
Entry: value=5 unit=°C
